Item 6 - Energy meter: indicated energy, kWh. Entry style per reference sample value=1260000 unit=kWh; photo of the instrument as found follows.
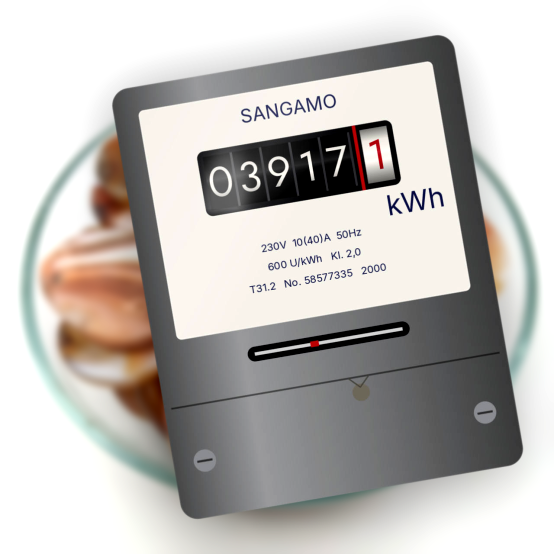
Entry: value=3917.1 unit=kWh
